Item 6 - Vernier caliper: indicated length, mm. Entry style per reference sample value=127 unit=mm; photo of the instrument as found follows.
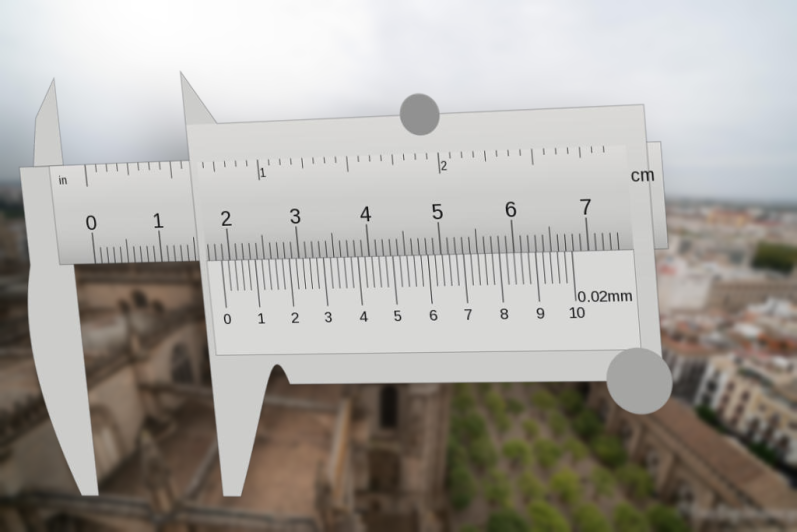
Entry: value=18.8 unit=mm
